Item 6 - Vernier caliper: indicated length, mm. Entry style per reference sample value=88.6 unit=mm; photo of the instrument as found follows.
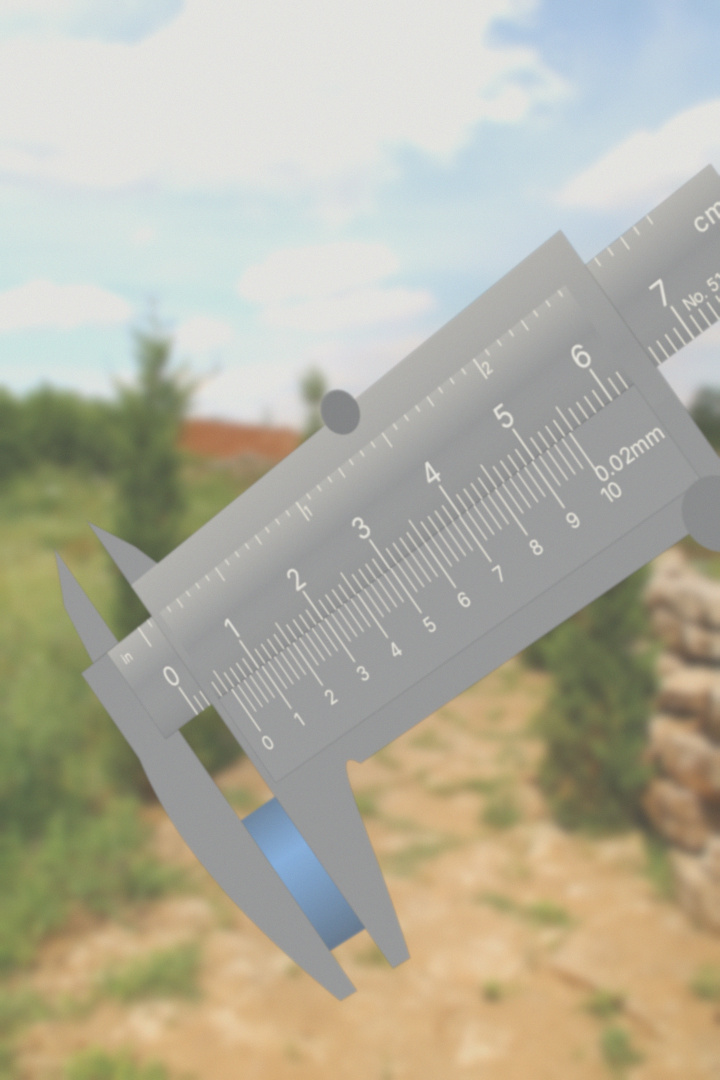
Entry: value=5.6 unit=mm
